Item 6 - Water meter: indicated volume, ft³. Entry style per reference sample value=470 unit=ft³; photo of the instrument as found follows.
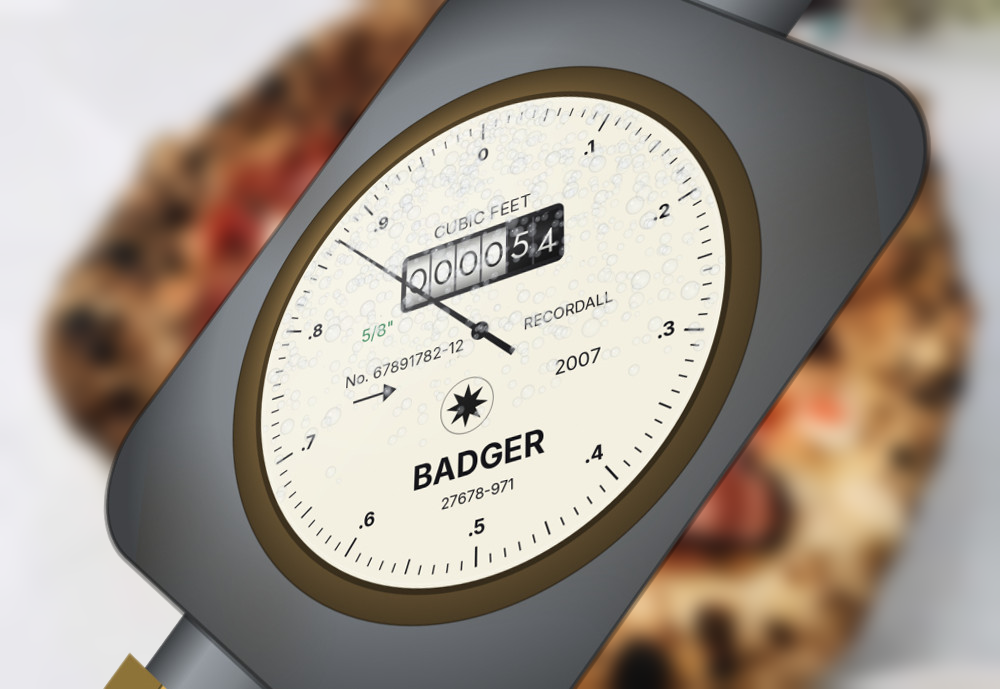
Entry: value=53.87 unit=ft³
